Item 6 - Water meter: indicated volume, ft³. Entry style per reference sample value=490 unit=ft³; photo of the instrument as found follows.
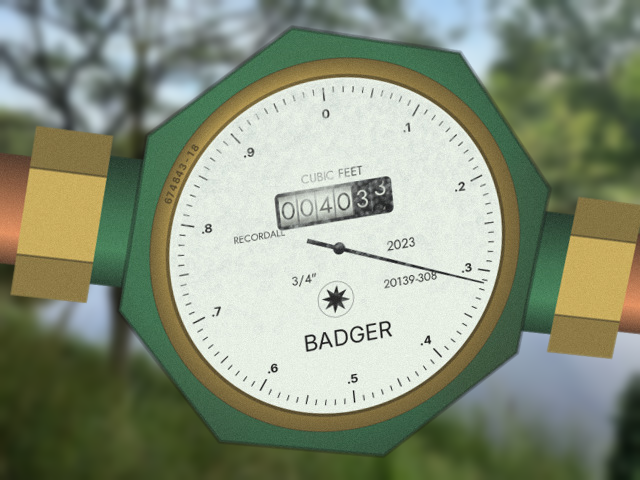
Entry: value=4033.31 unit=ft³
